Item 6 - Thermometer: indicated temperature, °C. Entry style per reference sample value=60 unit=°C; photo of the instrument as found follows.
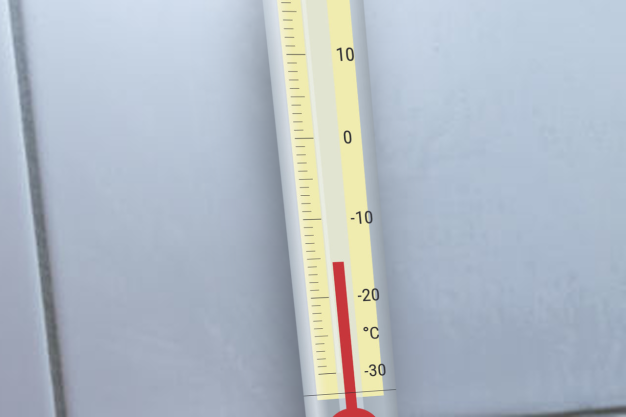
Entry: value=-15.5 unit=°C
